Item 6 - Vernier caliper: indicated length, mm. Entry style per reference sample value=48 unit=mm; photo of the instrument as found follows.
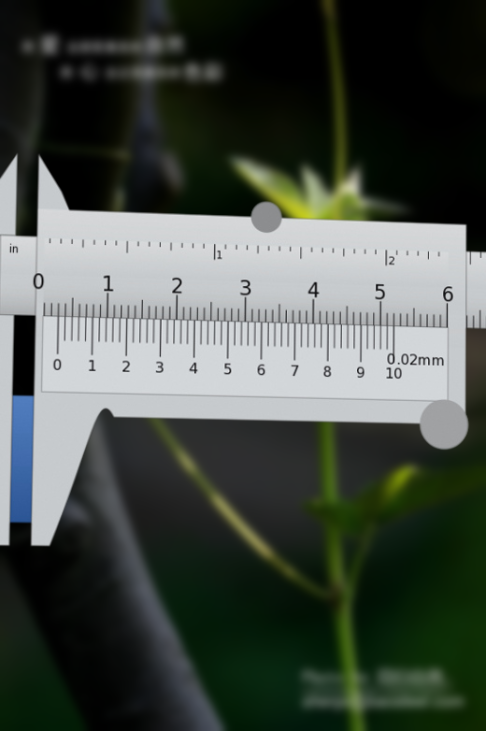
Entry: value=3.0 unit=mm
